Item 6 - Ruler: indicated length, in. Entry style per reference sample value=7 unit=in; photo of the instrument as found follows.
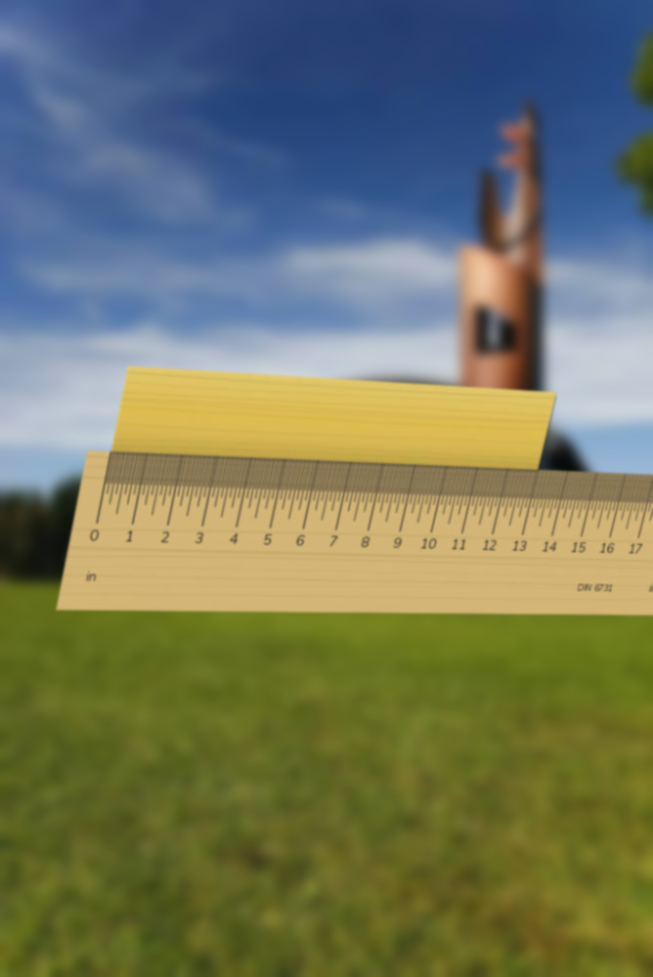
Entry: value=13 unit=in
